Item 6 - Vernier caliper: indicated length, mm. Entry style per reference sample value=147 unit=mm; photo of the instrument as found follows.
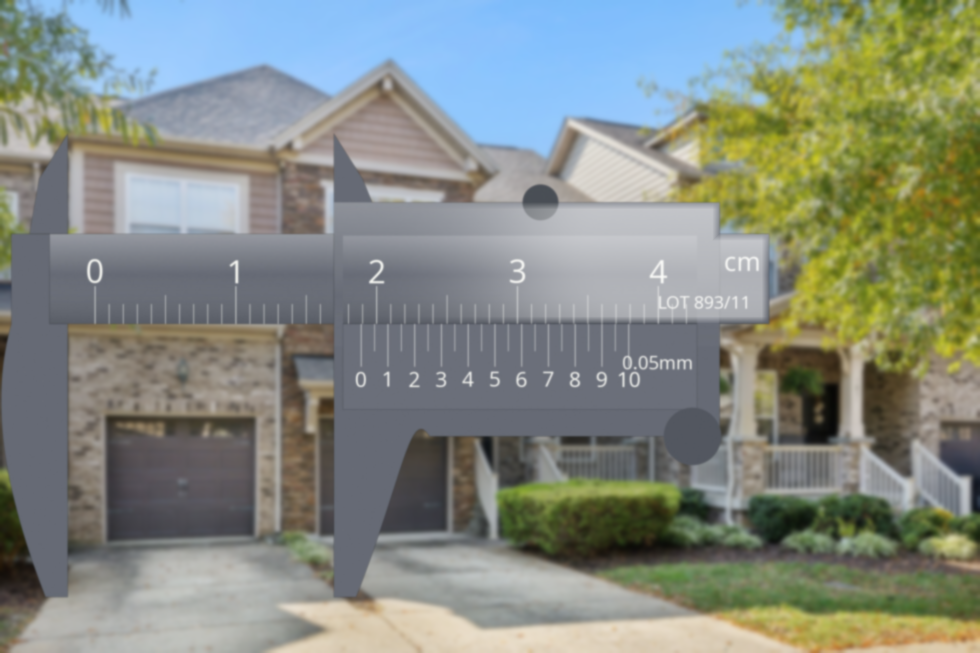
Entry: value=18.9 unit=mm
